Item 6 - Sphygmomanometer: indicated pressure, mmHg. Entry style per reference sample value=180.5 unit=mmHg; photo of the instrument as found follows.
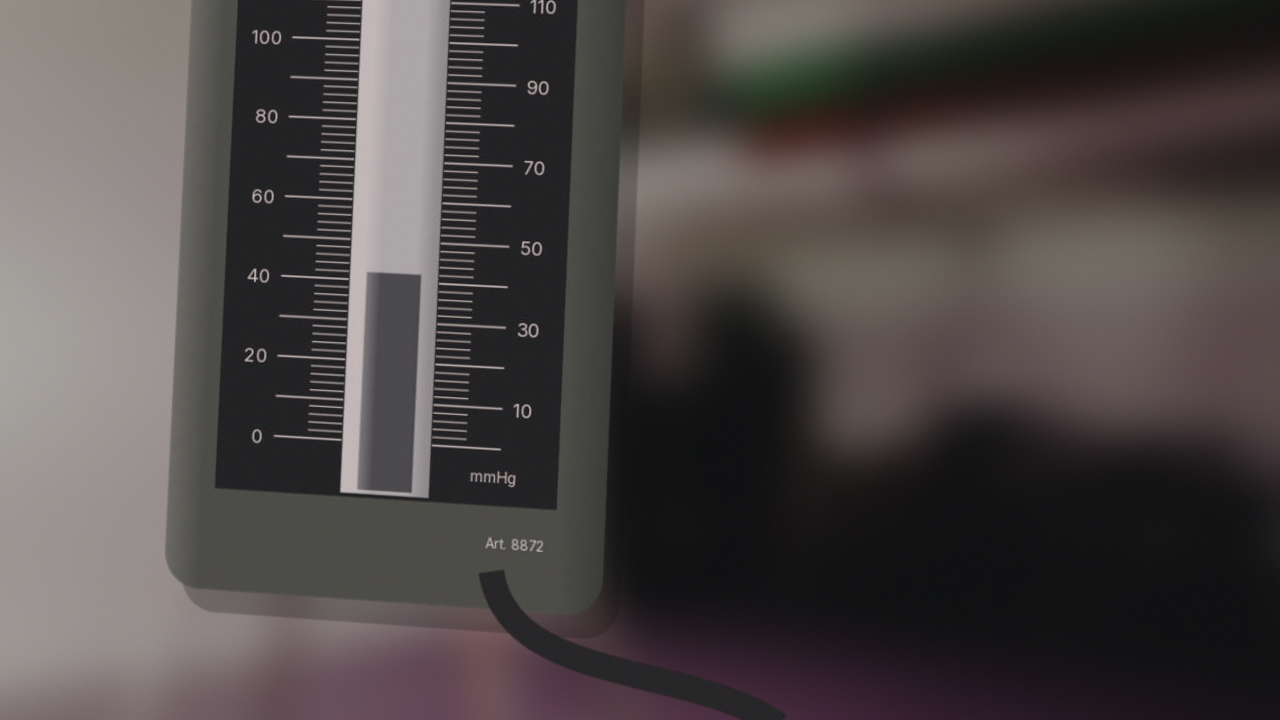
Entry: value=42 unit=mmHg
